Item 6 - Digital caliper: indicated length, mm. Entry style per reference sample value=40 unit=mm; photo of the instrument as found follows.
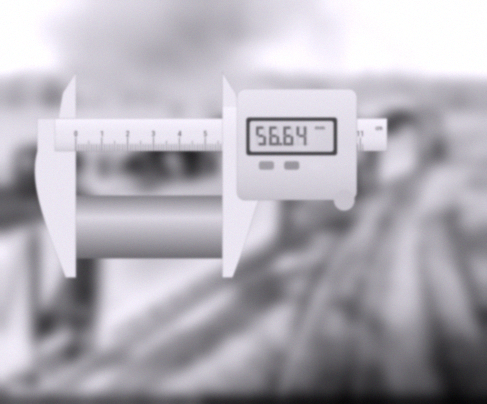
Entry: value=56.64 unit=mm
